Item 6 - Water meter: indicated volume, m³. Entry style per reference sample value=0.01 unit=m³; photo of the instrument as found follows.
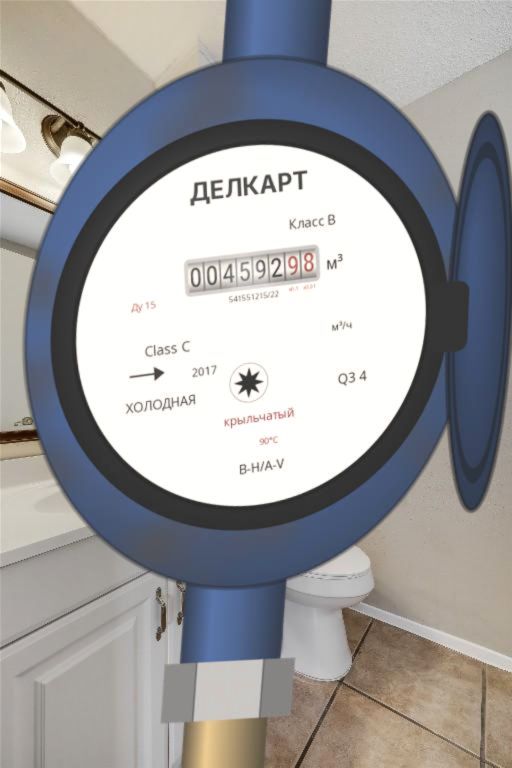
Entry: value=4592.98 unit=m³
